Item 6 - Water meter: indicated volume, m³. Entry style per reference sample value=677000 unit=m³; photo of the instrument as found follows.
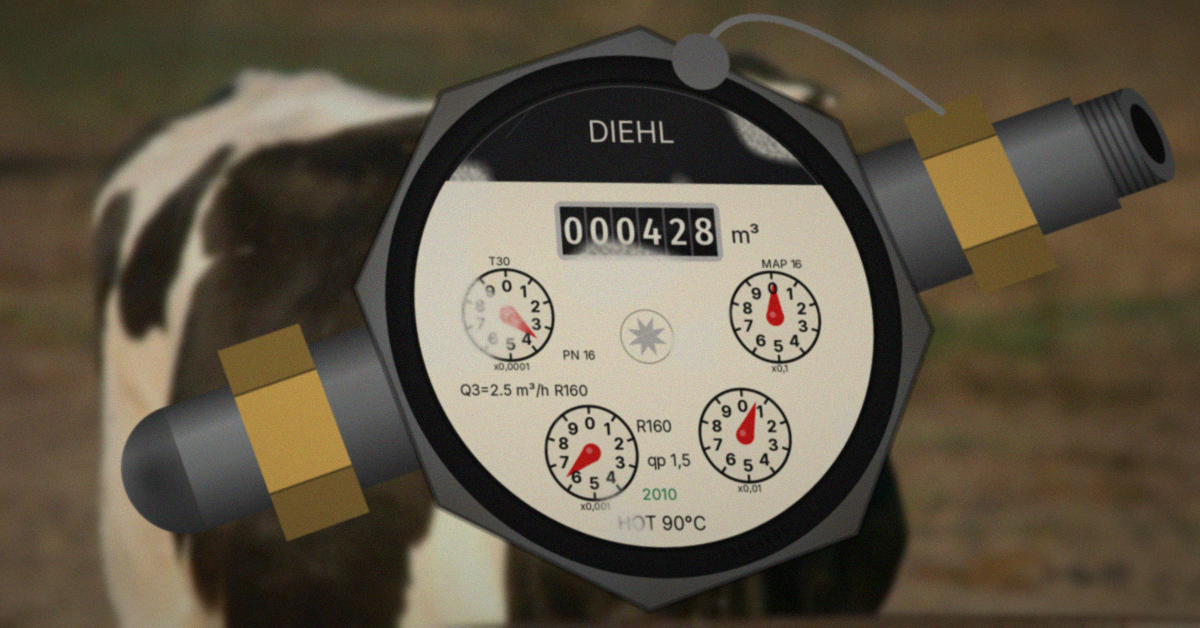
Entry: value=428.0063 unit=m³
